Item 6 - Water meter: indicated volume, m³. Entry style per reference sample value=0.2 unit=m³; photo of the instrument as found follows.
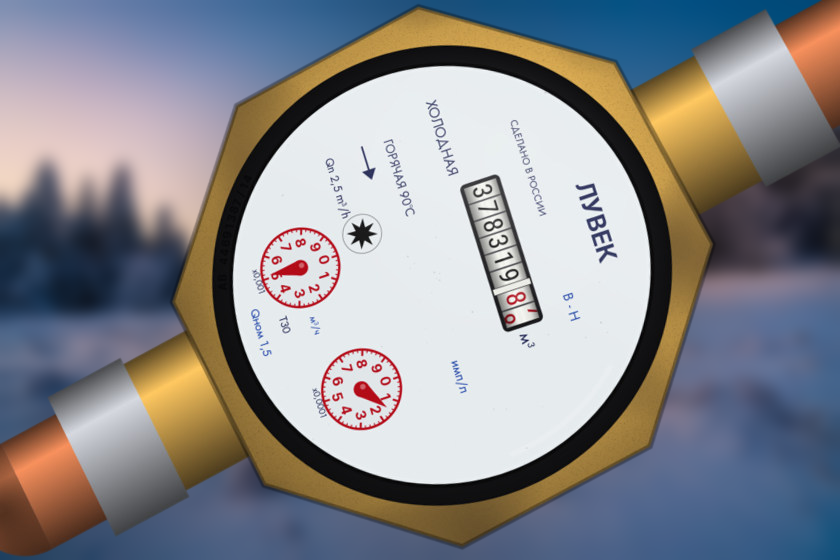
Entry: value=378319.8751 unit=m³
